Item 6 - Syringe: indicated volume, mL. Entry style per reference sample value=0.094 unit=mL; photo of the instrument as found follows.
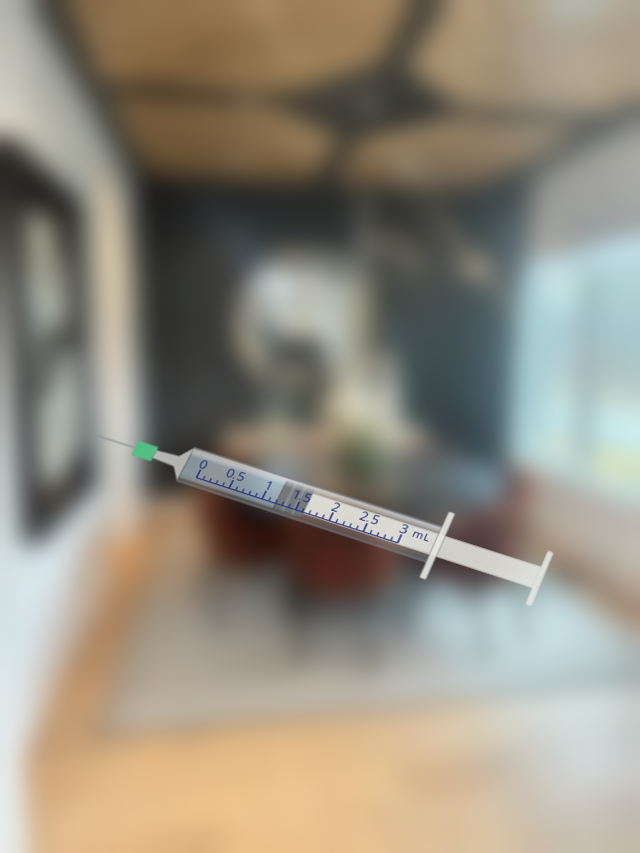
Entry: value=1.2 unit=mL
